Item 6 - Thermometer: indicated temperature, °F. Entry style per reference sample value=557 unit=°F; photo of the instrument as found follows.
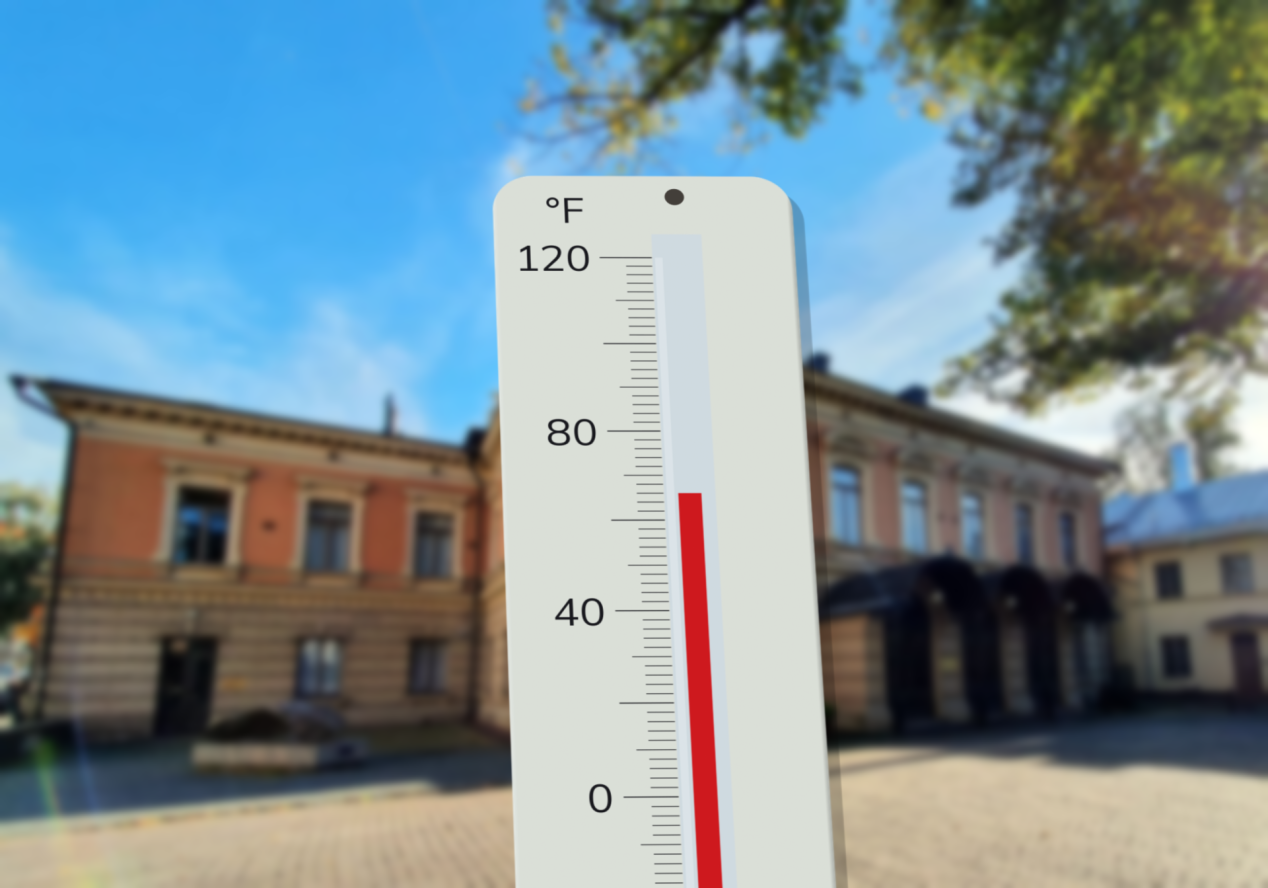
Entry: value=66 unit=°F
